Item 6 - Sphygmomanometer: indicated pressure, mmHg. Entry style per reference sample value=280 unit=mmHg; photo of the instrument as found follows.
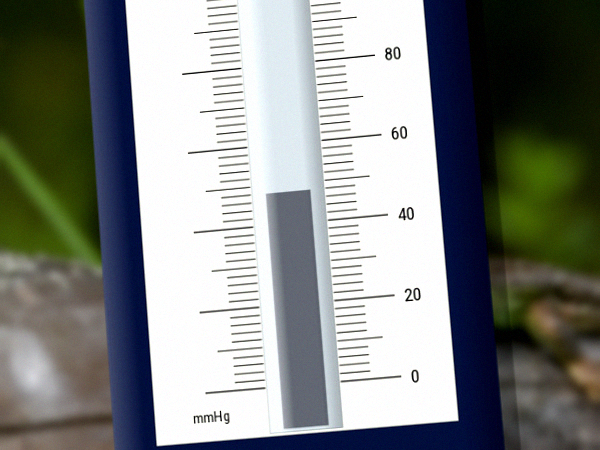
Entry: value=48 unit=mmHg
